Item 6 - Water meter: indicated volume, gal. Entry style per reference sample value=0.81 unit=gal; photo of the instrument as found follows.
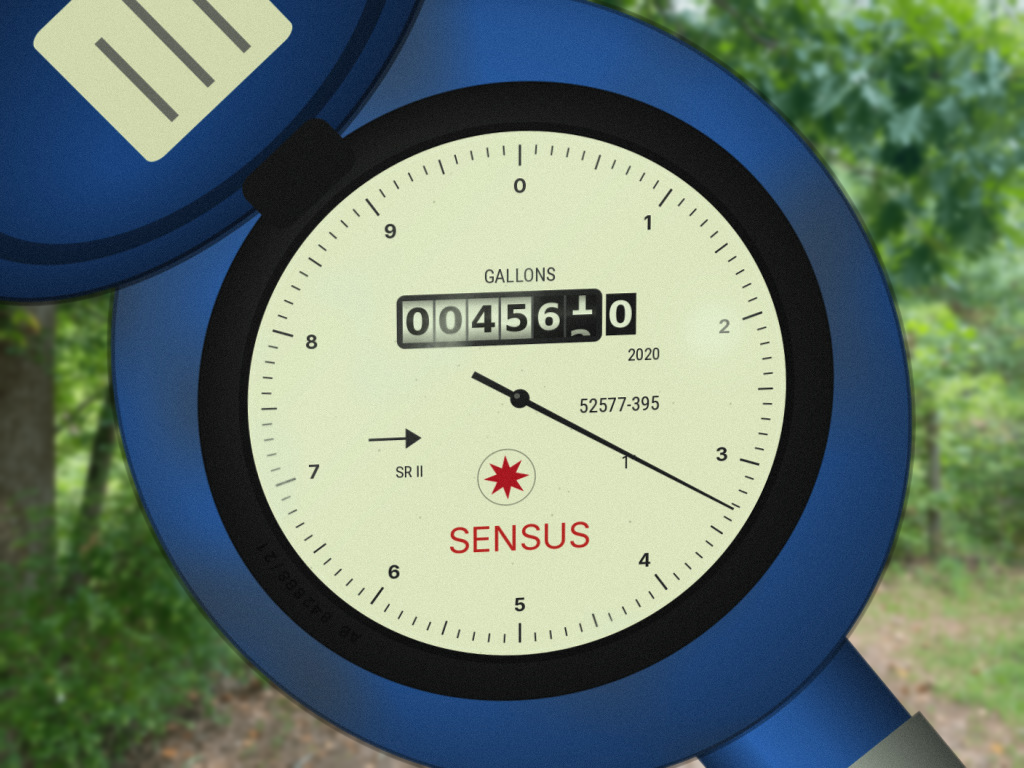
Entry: value=45613.3 unit=gal
